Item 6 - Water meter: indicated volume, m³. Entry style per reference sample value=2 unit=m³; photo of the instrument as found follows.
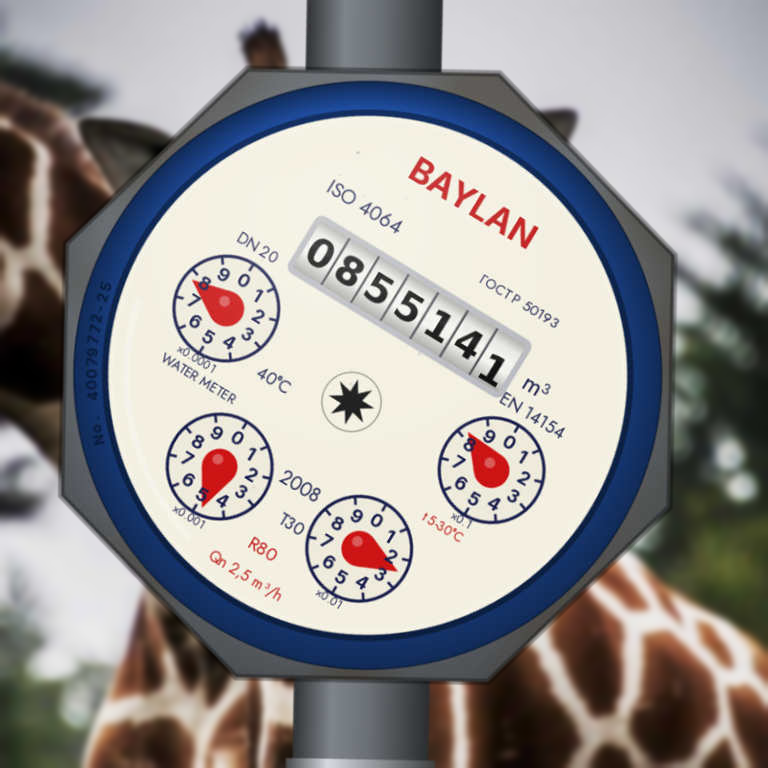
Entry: value=855140.8247 unit=m³
